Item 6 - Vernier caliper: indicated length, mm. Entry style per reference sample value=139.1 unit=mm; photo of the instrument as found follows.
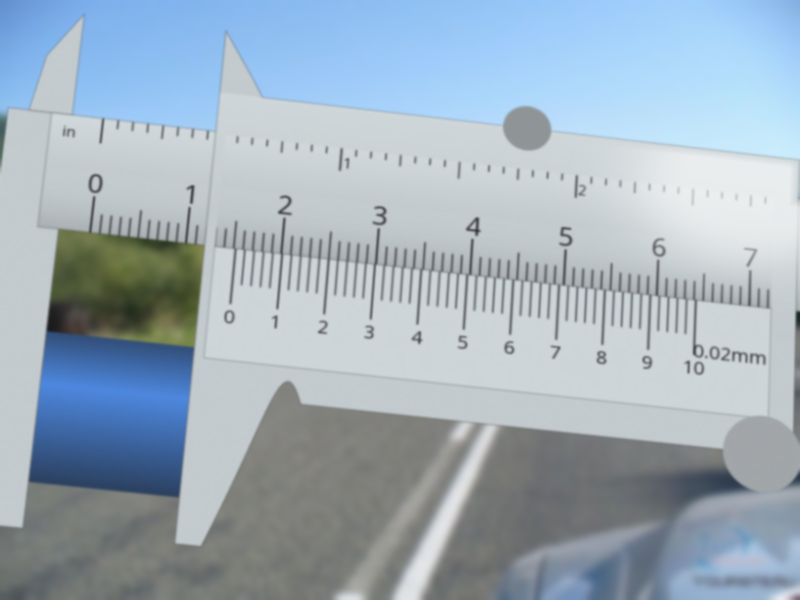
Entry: value=15.2 unit=mm
